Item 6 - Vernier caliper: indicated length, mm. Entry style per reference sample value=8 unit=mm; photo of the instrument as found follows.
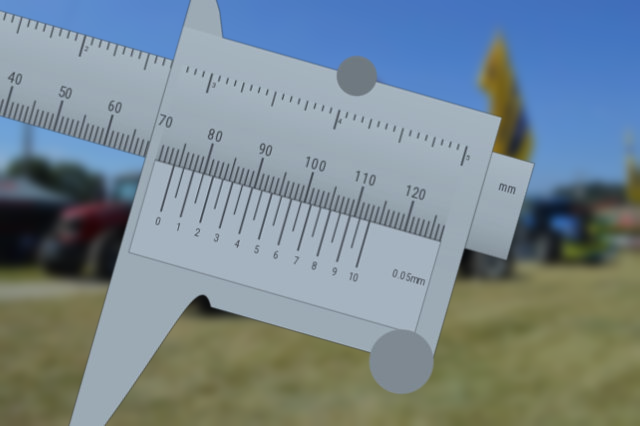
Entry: value=74.0 unit=mm
